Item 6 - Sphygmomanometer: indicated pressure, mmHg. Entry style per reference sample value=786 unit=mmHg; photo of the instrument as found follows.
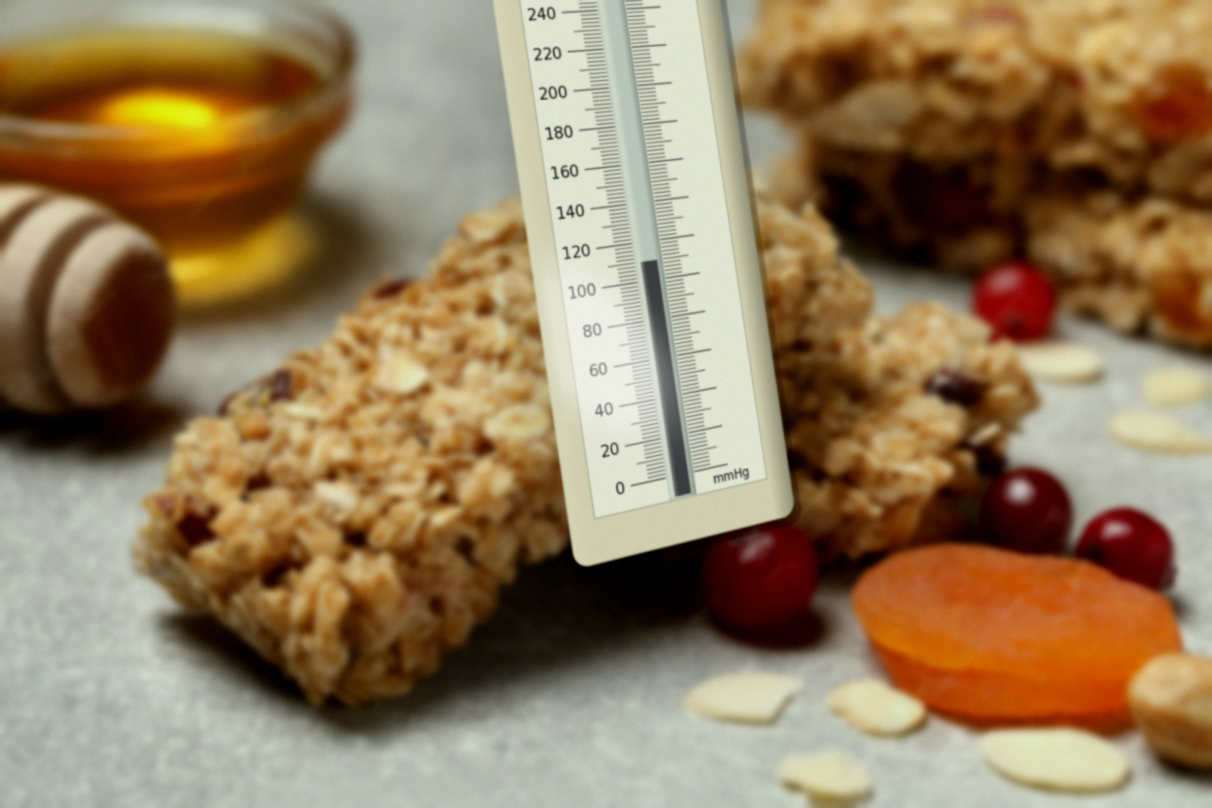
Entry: value=110 unit=mmHg
